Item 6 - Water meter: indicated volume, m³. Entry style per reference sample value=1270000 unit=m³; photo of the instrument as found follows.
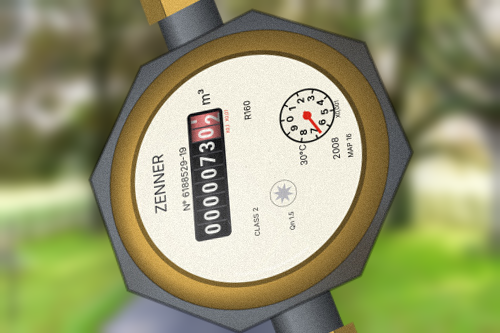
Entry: value=73.016 unit=m³
